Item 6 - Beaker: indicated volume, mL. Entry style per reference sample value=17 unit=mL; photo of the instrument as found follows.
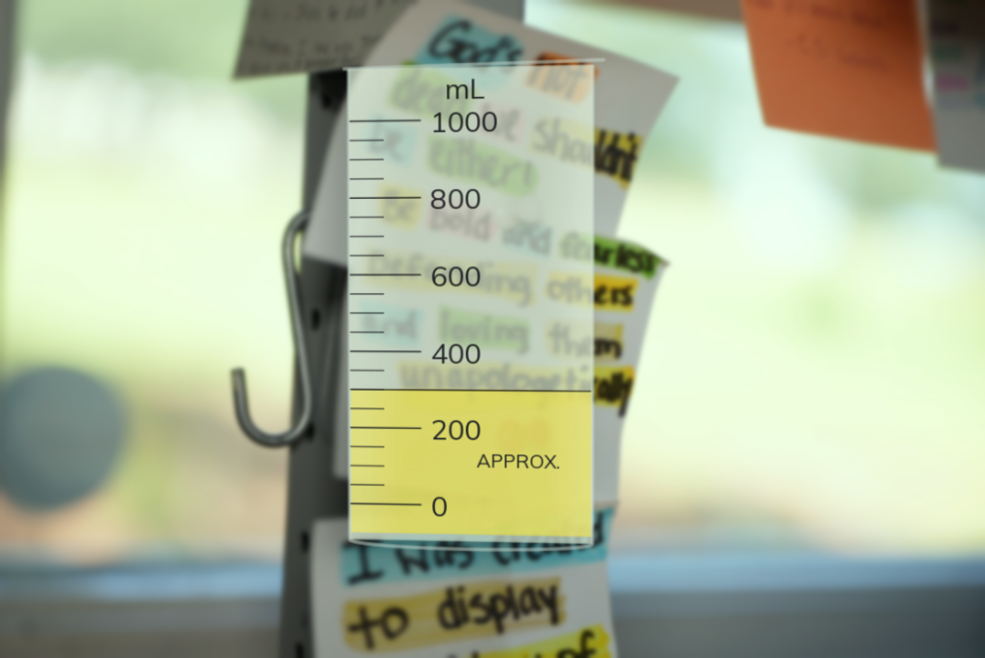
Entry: value=300 unit=mL
